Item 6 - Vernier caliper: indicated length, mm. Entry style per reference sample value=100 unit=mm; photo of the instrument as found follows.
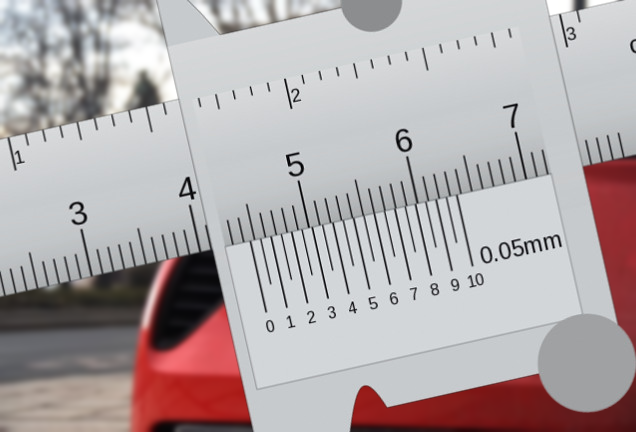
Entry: value=44.6 unit=mm
